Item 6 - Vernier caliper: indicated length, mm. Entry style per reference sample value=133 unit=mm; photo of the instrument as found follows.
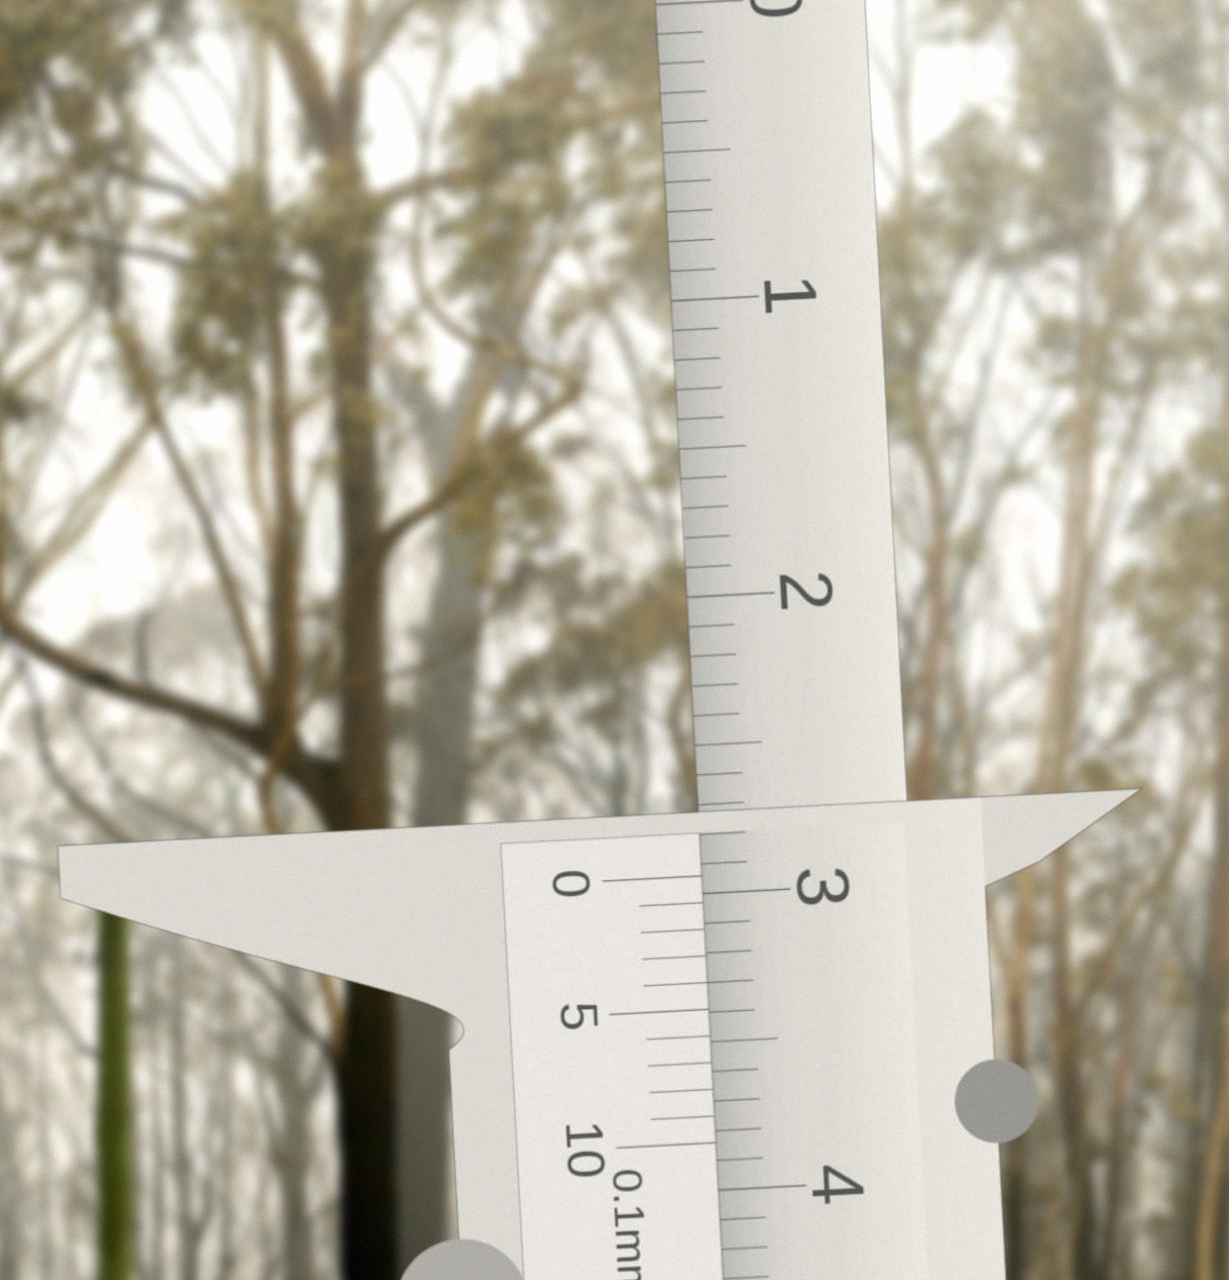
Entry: value=29.4 unit=mm
